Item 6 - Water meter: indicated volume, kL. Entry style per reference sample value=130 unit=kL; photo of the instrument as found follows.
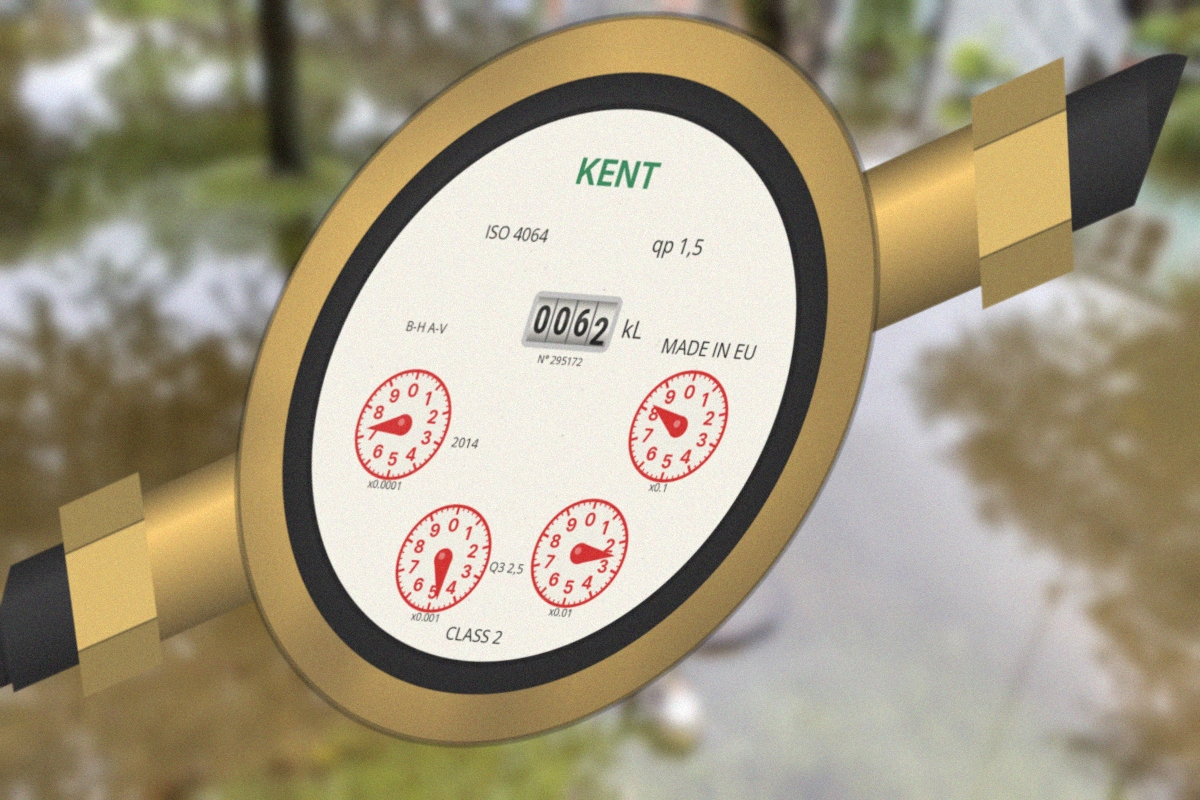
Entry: value=61.8247 unit=kL
